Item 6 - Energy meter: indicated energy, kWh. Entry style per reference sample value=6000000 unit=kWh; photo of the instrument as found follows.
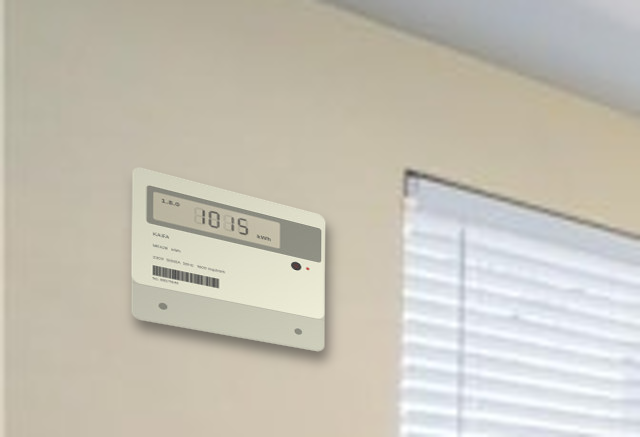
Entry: value=1015 unit=kWh
